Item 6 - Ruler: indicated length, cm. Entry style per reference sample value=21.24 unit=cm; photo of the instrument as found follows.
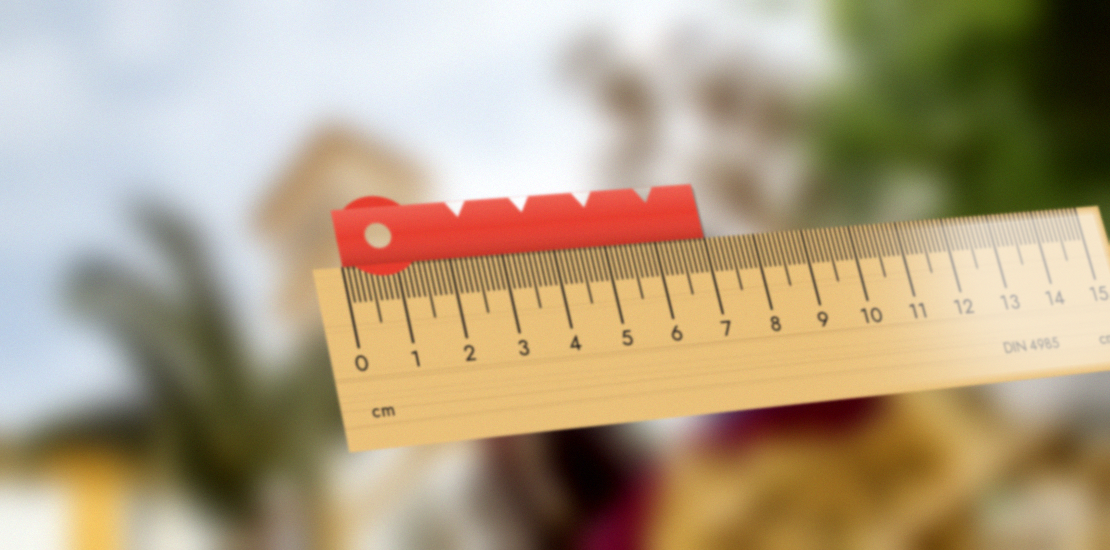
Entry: value=7 unit=cm
